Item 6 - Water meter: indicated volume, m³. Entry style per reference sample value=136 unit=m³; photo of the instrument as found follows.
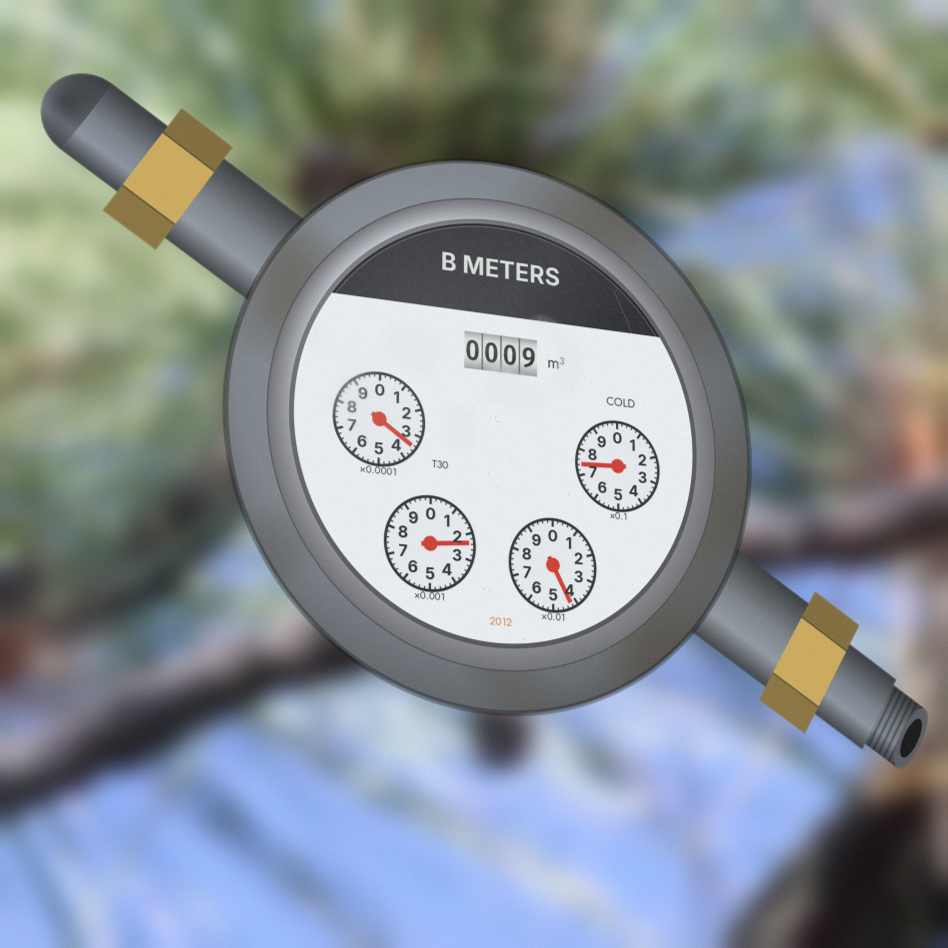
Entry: value=9.7423 unit=m³
